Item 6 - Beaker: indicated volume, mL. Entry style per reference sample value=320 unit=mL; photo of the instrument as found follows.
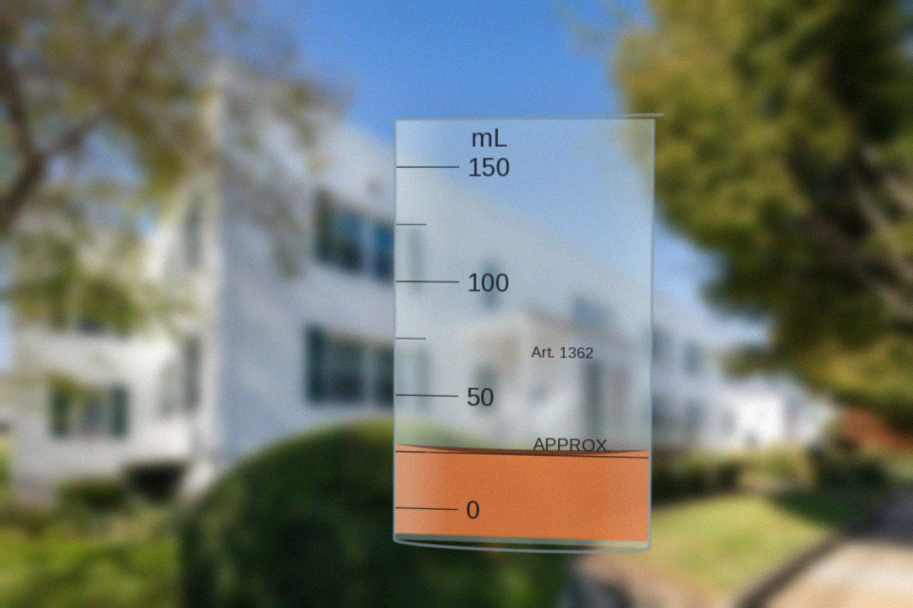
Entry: value=25 unit=mL
